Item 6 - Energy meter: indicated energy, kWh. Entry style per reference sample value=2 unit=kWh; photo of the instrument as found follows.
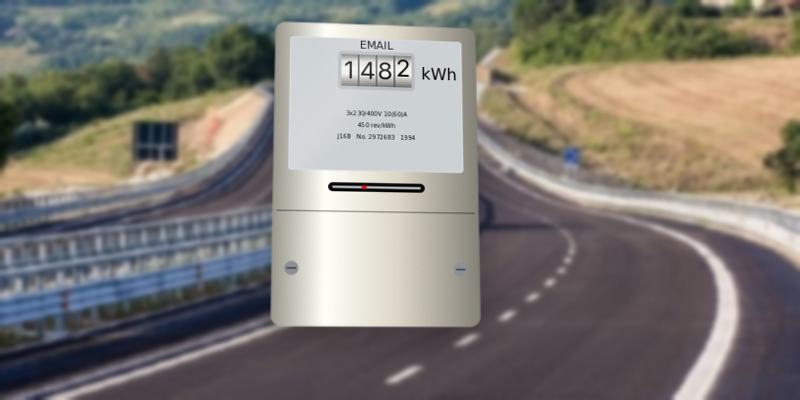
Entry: value=1482 unit=kWh
